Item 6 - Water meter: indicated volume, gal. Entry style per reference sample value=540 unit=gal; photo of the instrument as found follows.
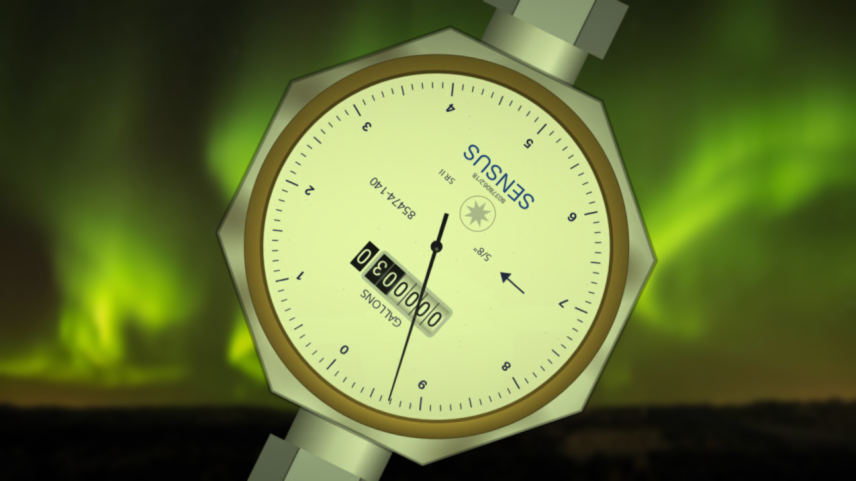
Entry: value=29.3 unit=gal
